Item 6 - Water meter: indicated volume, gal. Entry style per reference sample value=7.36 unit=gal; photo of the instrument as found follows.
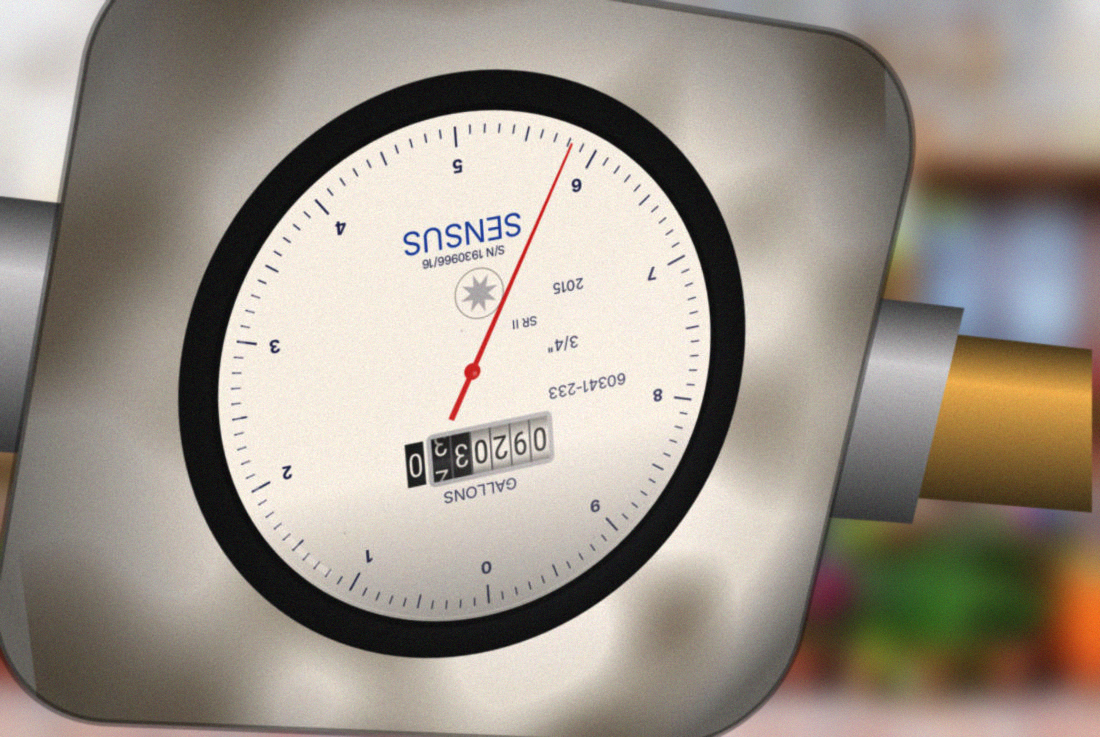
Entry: value=920325.8 unit=gal
